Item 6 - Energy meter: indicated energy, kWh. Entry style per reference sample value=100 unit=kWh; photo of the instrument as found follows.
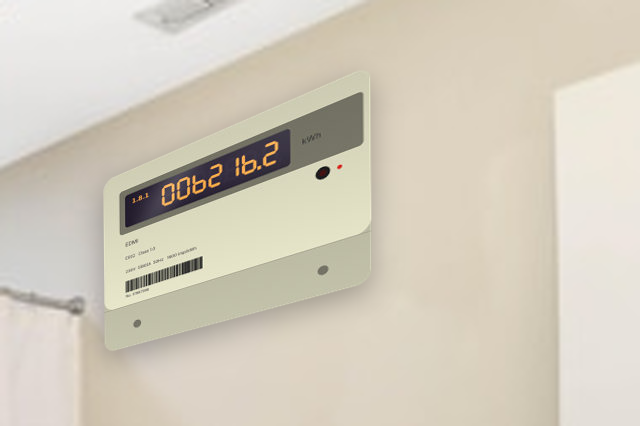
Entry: value=6216.2 unit=kWh
